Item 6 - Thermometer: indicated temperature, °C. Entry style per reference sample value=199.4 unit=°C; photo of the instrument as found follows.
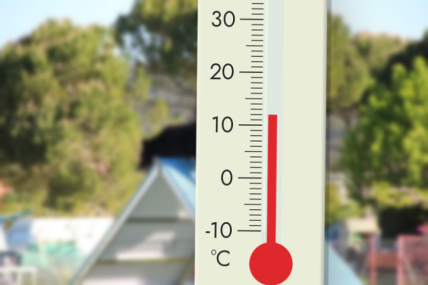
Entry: value=12 unit=°C
